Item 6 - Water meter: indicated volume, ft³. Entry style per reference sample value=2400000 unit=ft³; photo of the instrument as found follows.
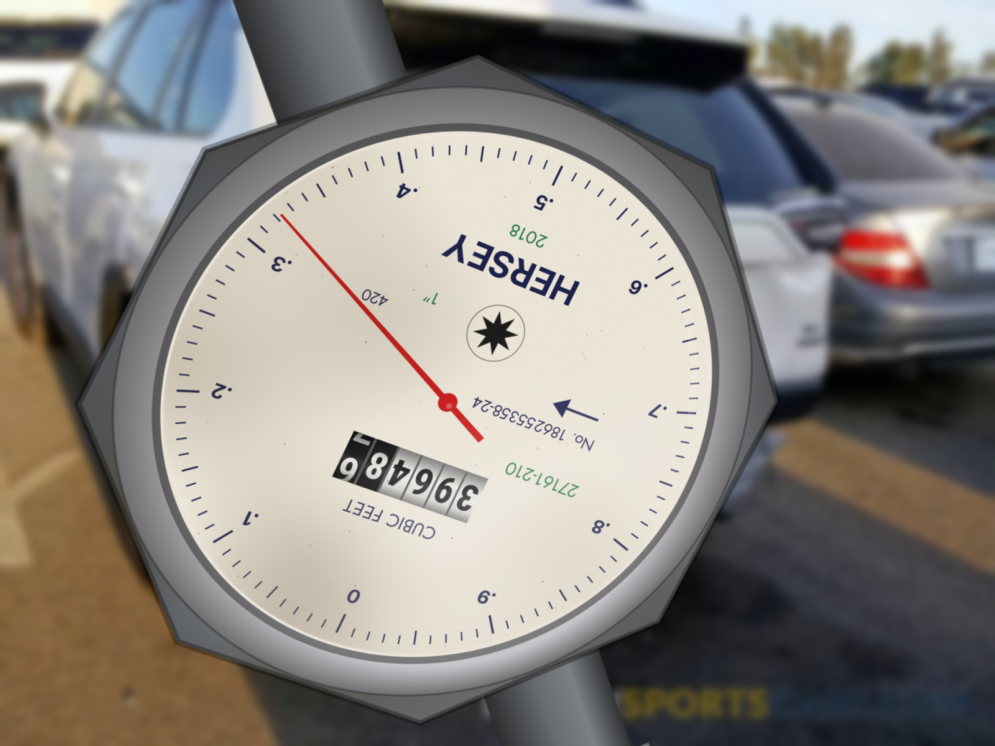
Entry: value=396486.32 unit=ft³
